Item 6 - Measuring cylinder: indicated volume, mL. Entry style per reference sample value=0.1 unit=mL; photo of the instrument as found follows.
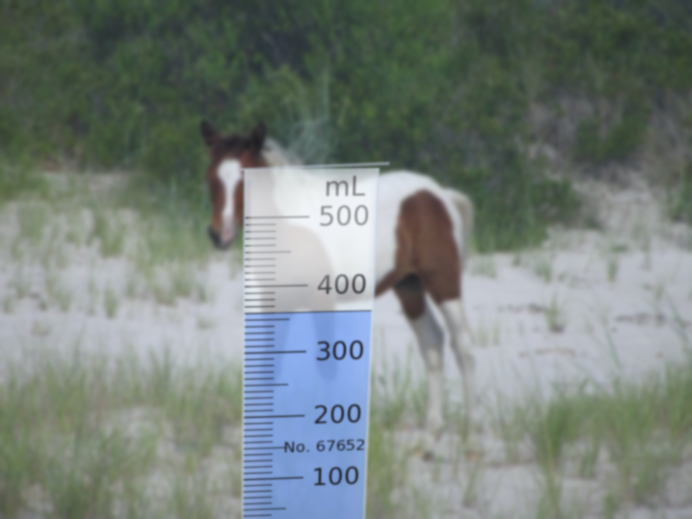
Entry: value=360 unit=mL
